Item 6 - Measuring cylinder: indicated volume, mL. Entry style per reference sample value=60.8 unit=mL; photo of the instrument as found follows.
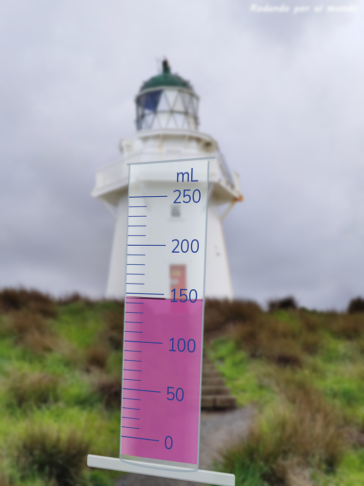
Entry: value=145 unit=mL
